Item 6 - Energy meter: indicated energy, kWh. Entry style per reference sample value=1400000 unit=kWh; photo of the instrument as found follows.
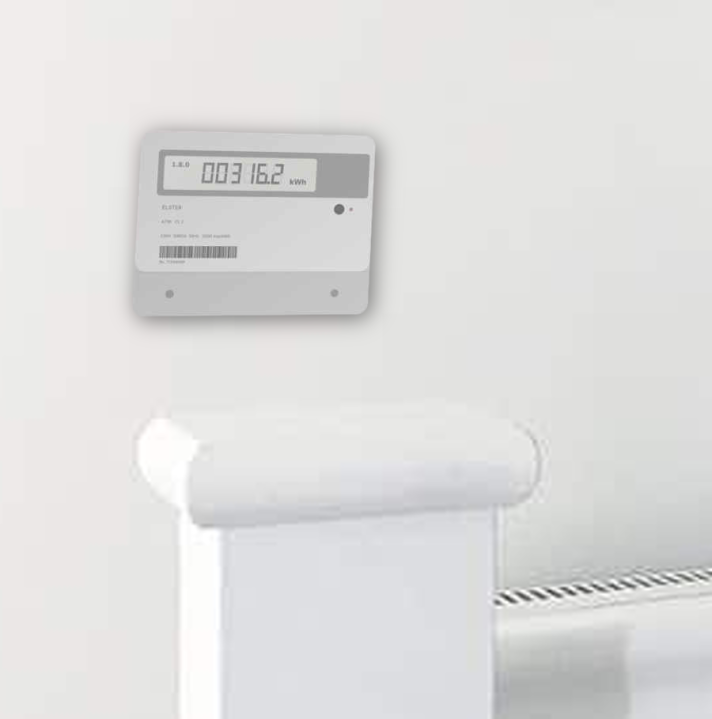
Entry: value=316.2 unit=kWh
